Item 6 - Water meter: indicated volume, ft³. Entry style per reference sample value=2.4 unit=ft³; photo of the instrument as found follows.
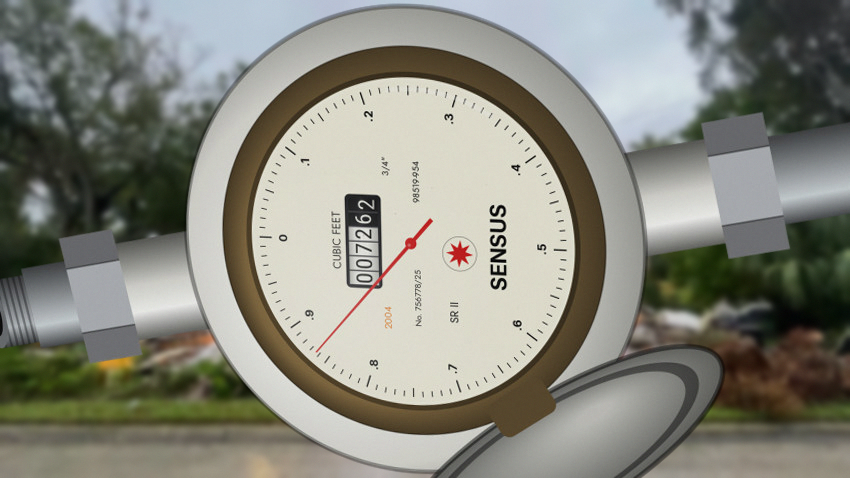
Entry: value=7261.86 unit=ft³
